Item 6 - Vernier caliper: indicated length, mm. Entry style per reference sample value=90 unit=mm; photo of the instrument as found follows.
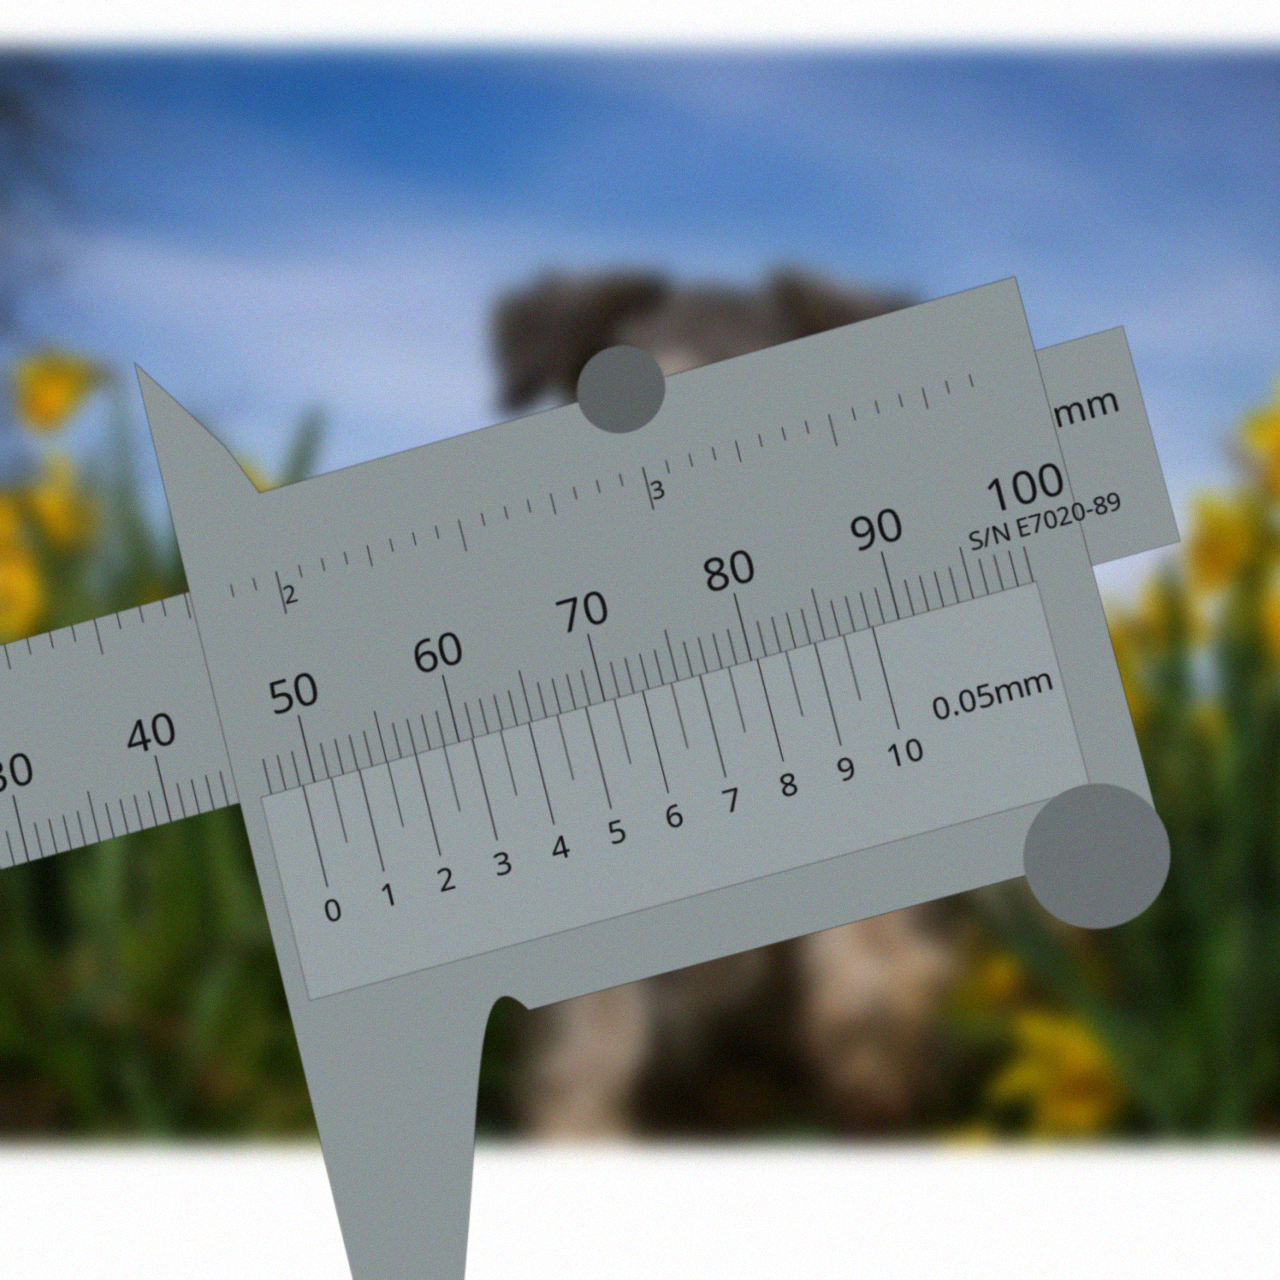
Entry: value=49.2 unit=mm
